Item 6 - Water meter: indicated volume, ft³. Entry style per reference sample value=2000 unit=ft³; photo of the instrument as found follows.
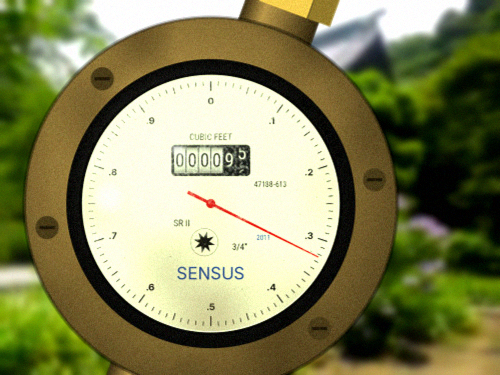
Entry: value=95.32 unit=ft³
